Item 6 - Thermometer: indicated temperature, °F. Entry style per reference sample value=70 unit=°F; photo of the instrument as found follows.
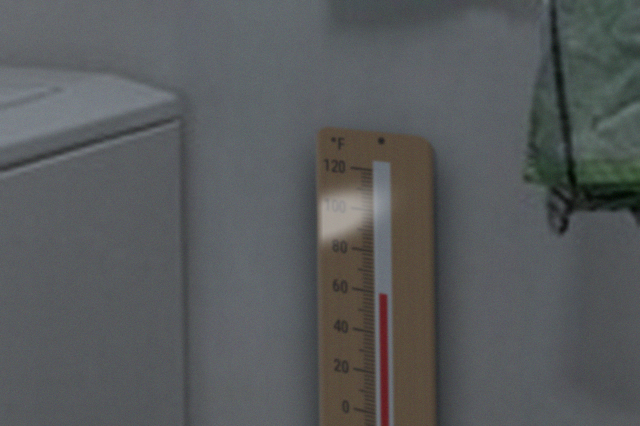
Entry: value=60 unit=°F
